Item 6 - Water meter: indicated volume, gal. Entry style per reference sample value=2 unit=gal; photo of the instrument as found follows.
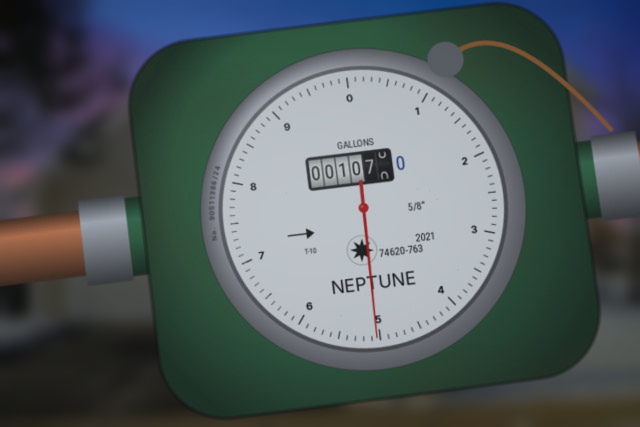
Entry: value=10785.0 unit=gal
